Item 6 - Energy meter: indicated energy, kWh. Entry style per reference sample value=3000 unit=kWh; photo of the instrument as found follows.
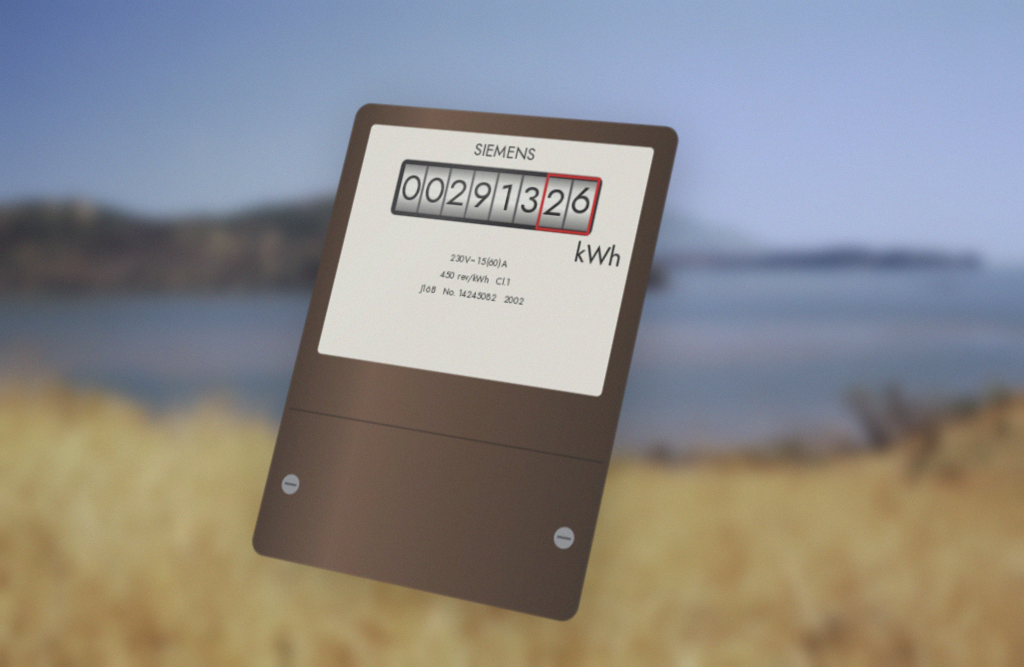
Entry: value=2913.26 unit=kWh
